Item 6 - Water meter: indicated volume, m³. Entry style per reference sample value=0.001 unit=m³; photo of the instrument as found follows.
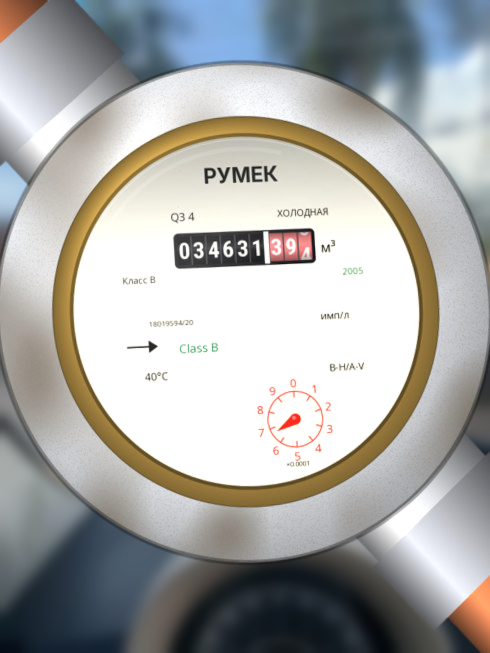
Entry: value=34631.3936 unit=m³
